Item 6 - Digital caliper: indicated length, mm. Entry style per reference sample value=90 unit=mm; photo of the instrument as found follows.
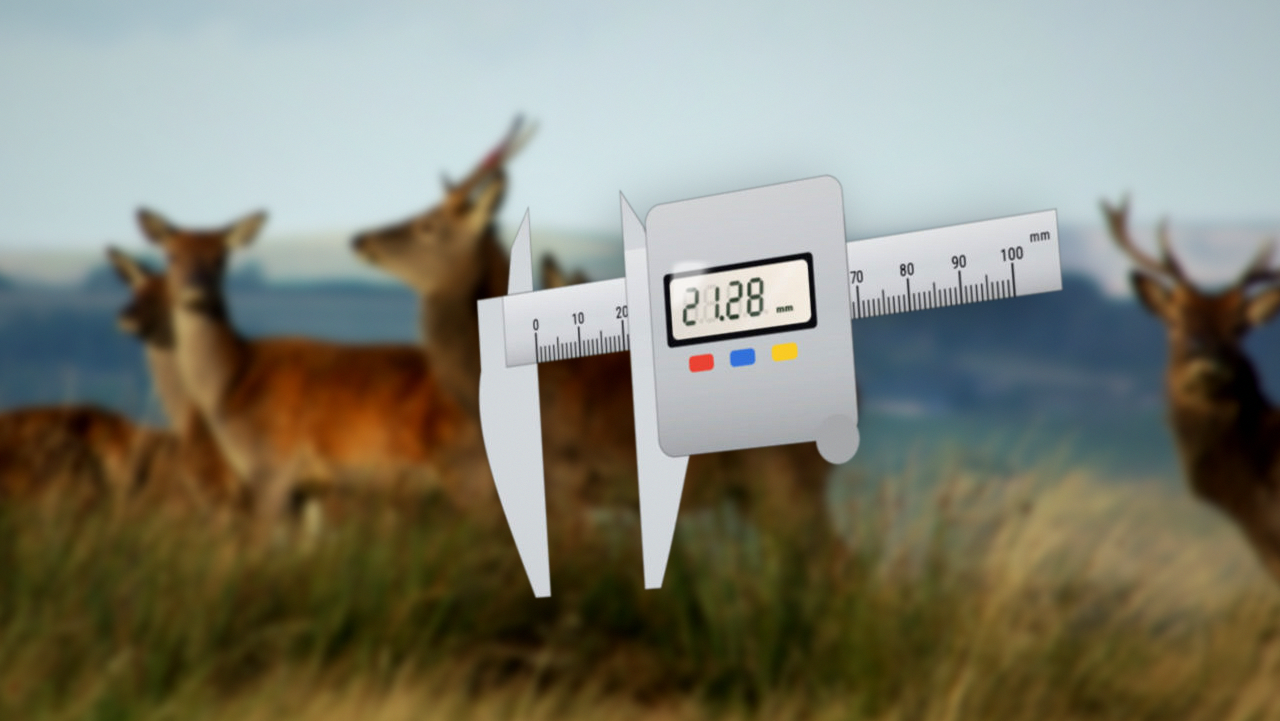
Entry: value=21.28 unit=mm
